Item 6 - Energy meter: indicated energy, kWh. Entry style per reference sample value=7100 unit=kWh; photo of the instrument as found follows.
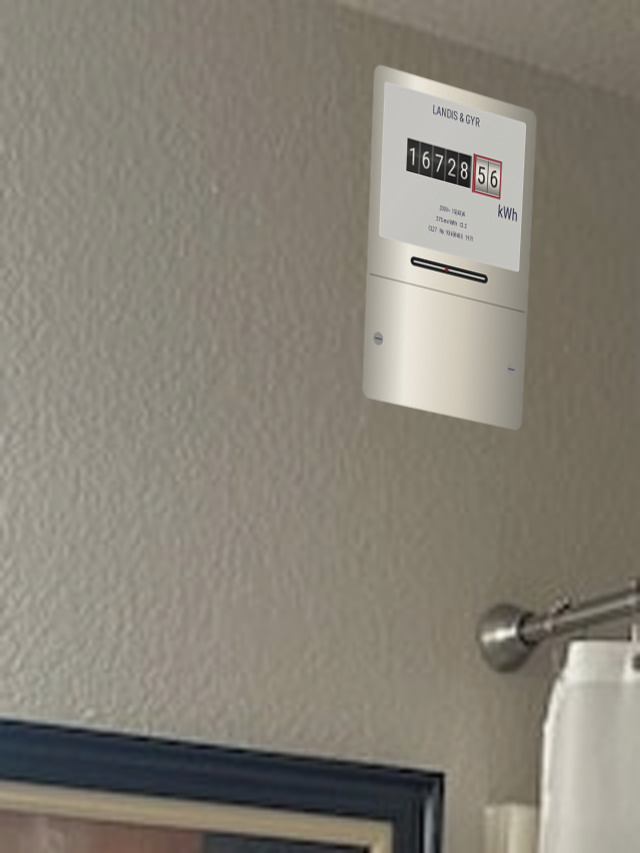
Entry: value=16728.56 unit=kWh
